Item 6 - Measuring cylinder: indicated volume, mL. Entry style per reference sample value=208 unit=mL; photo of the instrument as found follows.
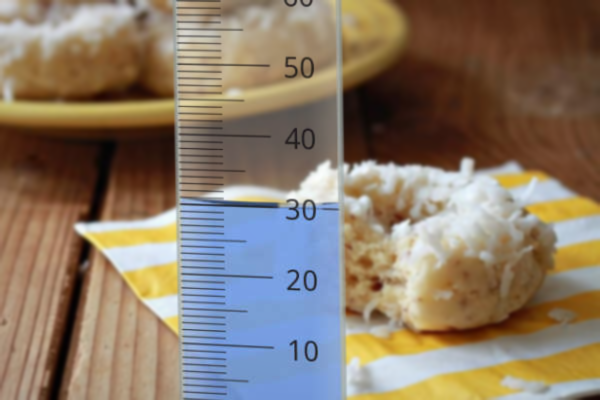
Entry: value=30 unit=mL
